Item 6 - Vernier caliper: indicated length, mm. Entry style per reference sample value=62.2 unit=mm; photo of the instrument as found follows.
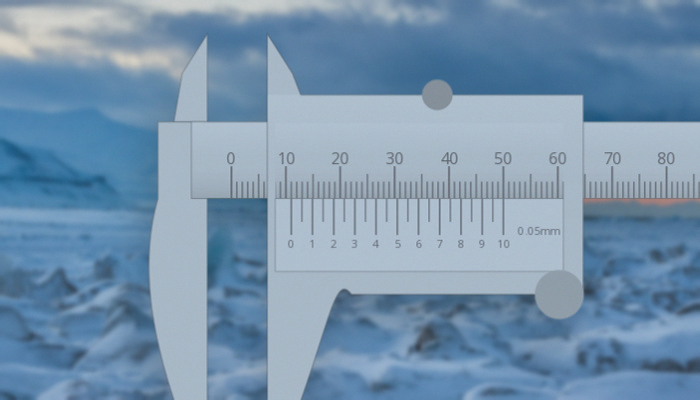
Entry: value=11.0 unit=mm
